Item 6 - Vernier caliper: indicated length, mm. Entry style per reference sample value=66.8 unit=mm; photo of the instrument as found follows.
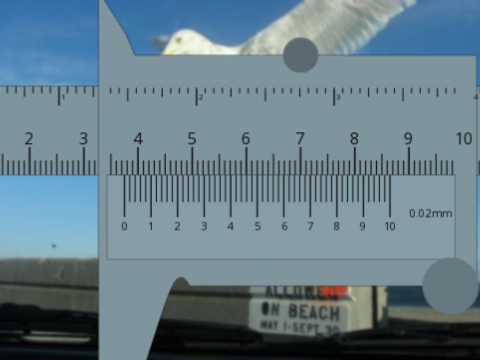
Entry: value=37.5 unit=mm
